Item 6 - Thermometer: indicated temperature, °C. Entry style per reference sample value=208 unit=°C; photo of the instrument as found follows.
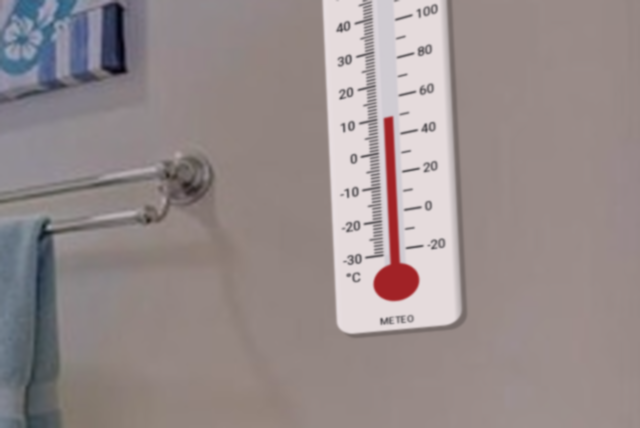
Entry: value=10 unit=°C
